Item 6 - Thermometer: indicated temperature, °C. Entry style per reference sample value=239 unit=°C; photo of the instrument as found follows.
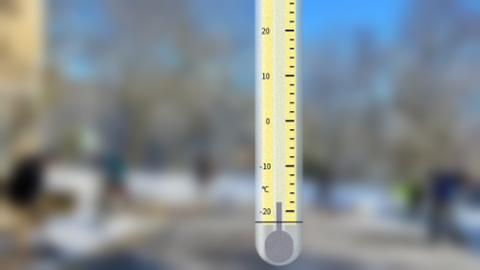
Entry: value=-18 unit=°C
